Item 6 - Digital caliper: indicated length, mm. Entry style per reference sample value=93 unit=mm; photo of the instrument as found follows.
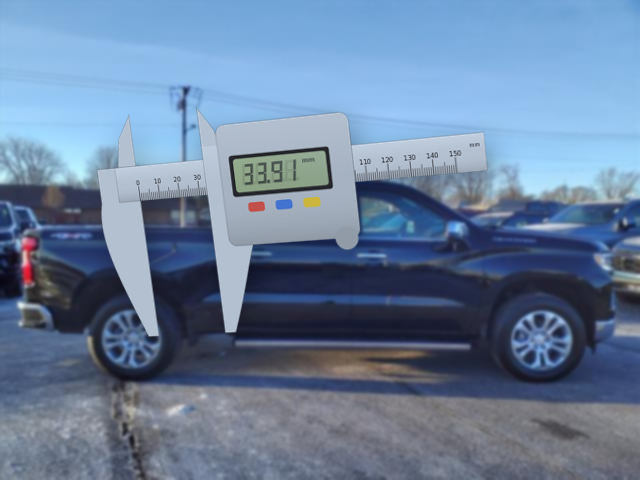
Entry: value=33.91 unit=mm
